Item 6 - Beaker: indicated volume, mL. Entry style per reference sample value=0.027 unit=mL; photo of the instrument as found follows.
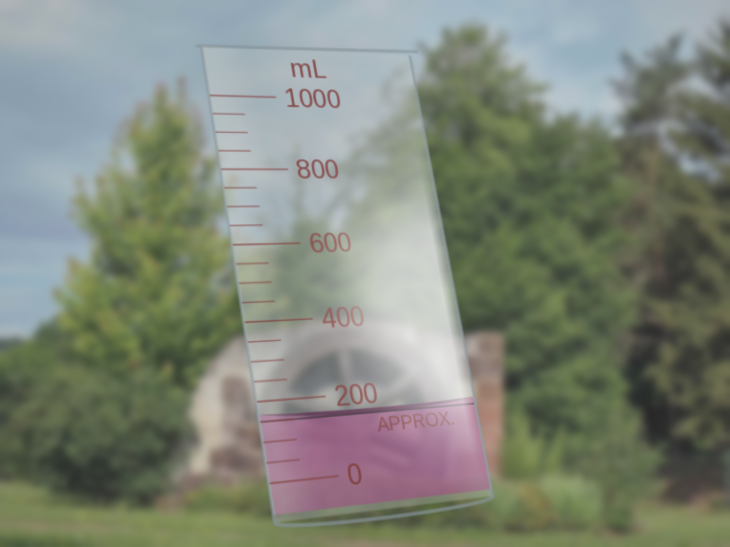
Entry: value=150 unit=mL
